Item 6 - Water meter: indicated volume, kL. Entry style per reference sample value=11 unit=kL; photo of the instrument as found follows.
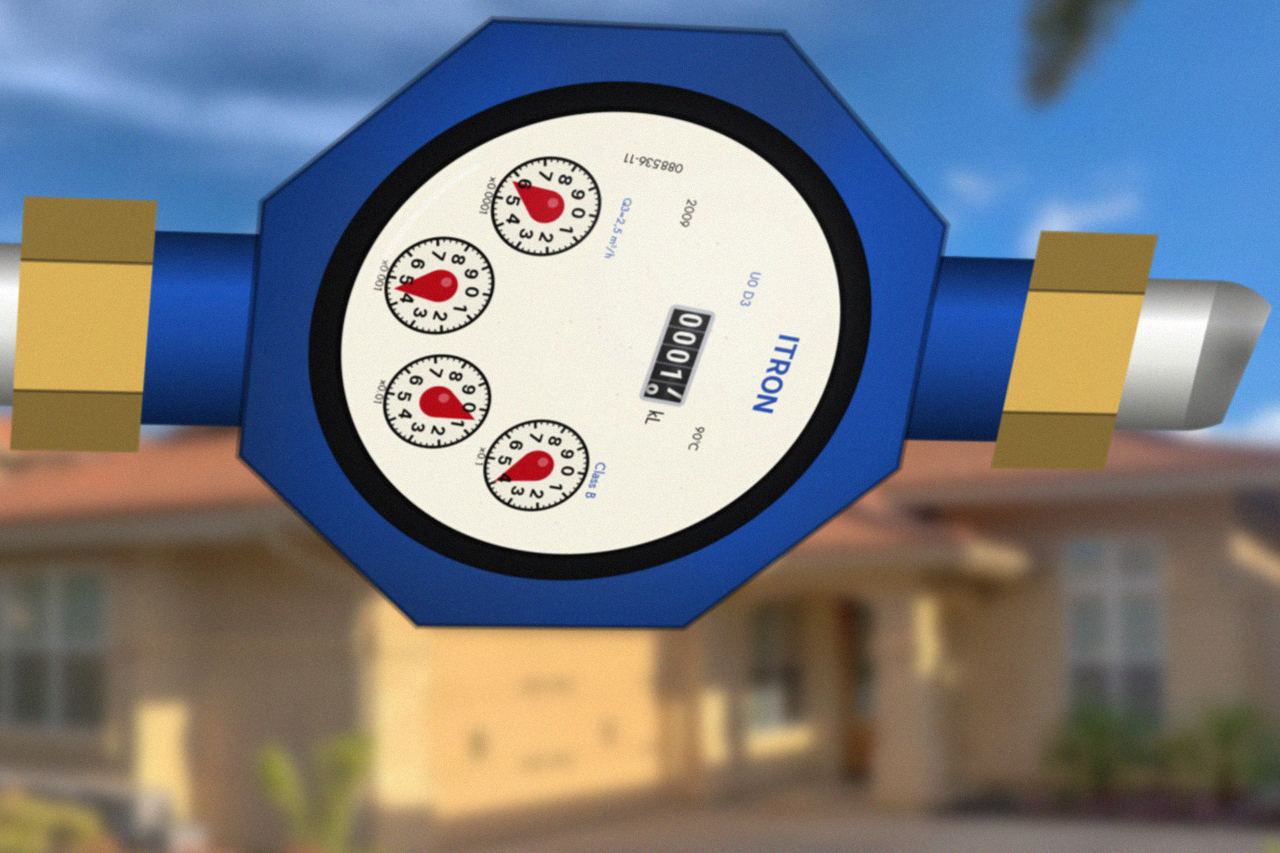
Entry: value=17.4045 unit=kL
